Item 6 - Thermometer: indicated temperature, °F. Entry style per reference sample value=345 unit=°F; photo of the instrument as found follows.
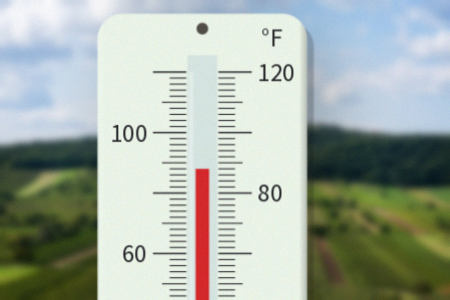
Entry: value=88 unit=°F
